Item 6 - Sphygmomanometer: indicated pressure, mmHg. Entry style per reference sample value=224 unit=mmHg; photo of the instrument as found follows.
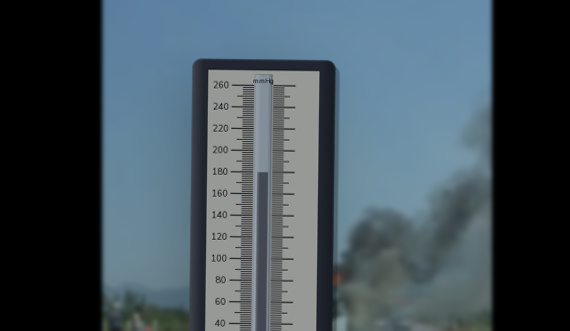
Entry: value=180 unit=mmHg
